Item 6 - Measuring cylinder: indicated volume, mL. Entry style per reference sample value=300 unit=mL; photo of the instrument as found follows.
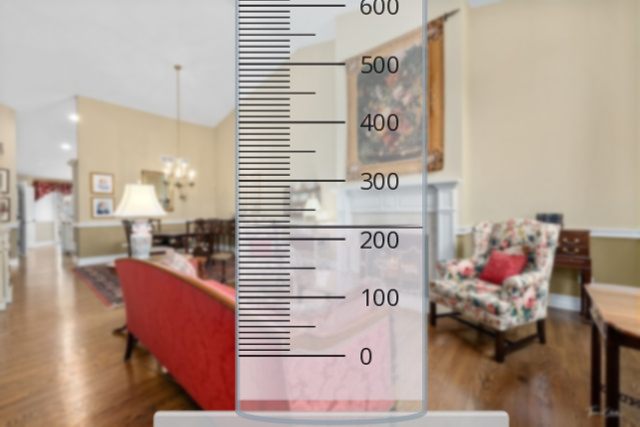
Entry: value=220 unit=mL
